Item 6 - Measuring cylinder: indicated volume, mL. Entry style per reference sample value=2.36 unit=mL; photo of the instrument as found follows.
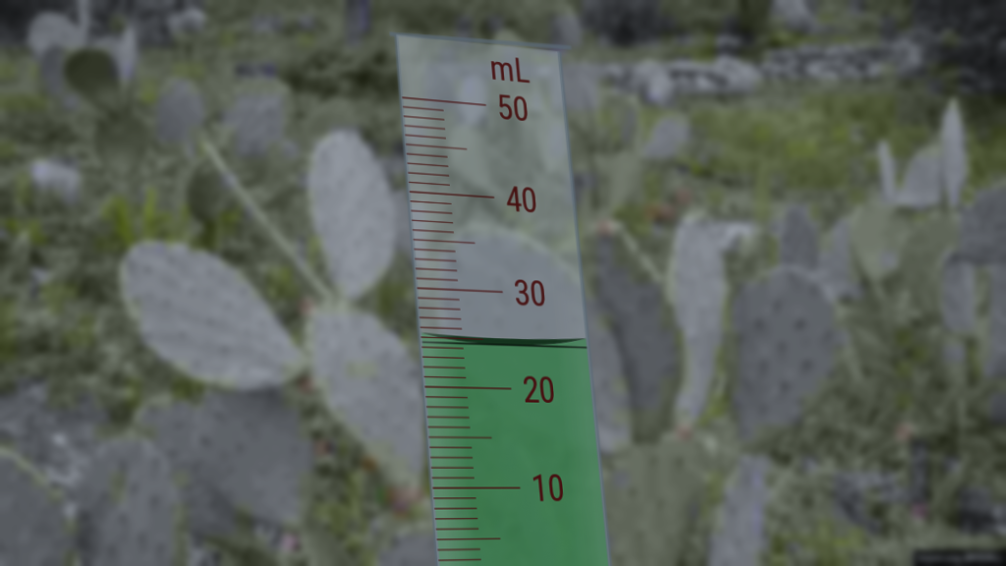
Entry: value=24.5 unit=mL
